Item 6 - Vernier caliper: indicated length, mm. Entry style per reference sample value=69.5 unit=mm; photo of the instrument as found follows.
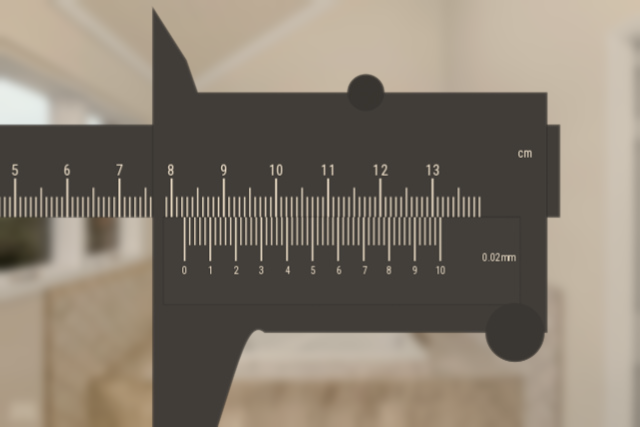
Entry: value=82.5 unit=mm
